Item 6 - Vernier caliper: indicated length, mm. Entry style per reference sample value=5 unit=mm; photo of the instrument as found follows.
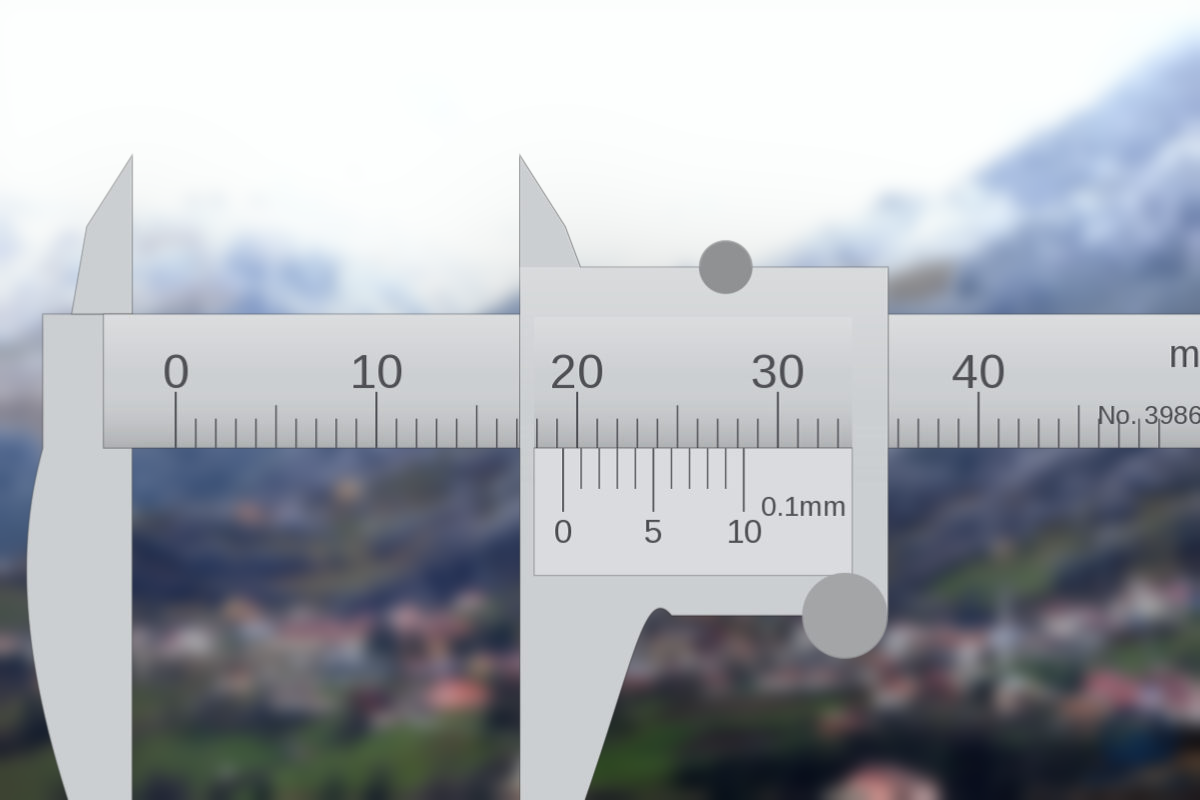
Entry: value=19.3 unit=mm
